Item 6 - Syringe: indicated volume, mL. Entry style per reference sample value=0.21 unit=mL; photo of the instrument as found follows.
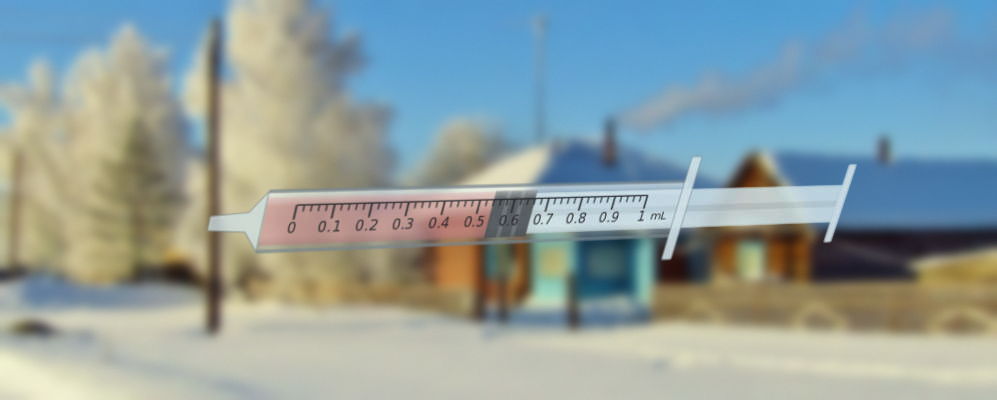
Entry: value=0.54 unit=mL
